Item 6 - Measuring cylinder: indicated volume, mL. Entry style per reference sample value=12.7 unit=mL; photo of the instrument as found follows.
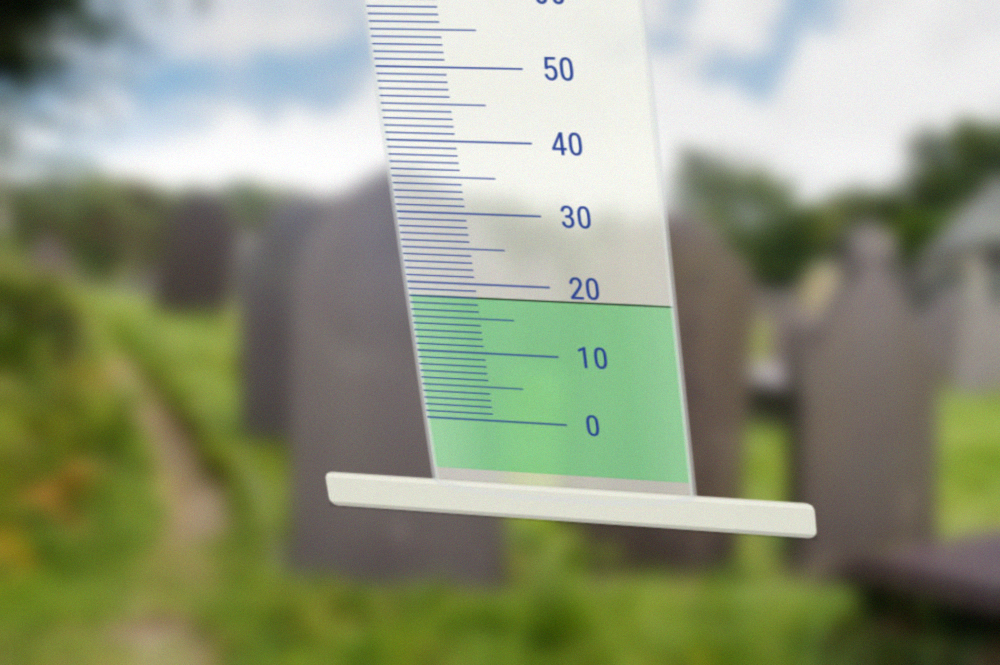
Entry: value=18 unit=mL
